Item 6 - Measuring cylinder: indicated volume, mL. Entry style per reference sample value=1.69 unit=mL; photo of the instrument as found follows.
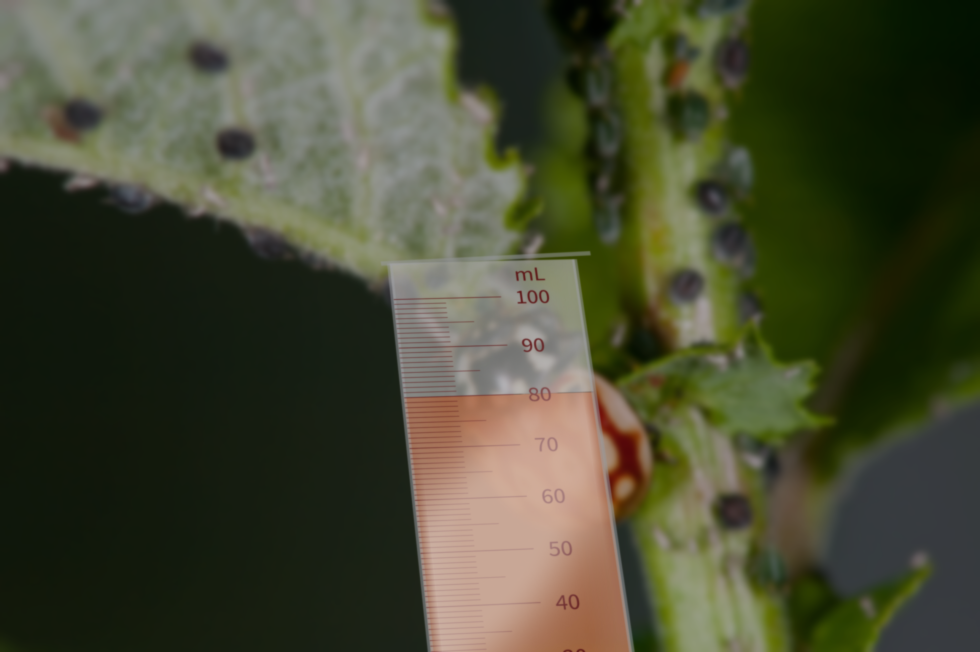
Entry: value=80 unit=mL
